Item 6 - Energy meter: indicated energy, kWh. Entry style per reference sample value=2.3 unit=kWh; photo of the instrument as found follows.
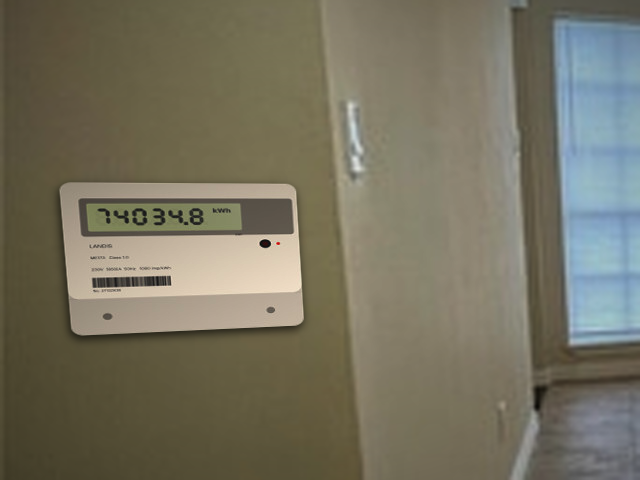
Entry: value=74034.8 unit=kWh
